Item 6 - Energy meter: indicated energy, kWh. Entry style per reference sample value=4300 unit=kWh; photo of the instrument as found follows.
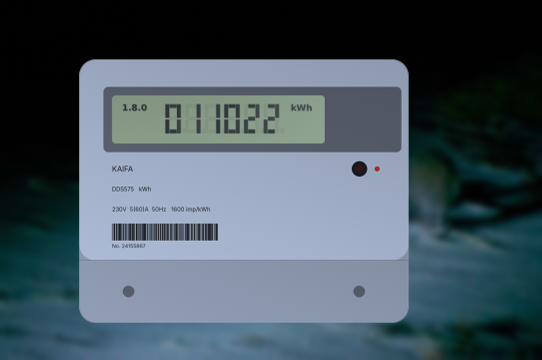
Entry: value=11022 unit=kWh
